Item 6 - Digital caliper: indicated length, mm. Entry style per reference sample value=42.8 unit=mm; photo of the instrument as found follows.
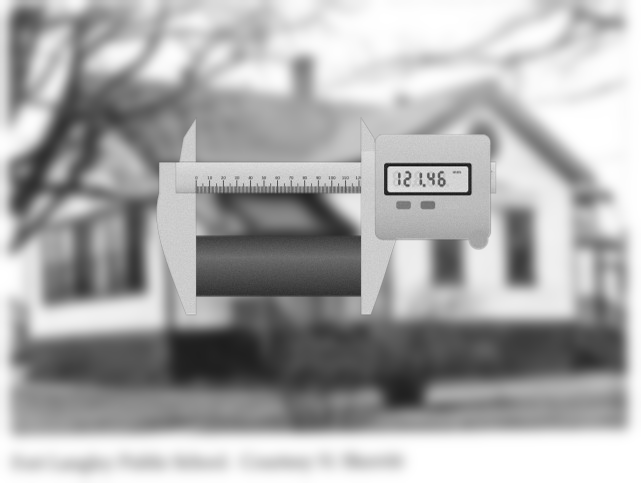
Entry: value=121.46 unit=mm
